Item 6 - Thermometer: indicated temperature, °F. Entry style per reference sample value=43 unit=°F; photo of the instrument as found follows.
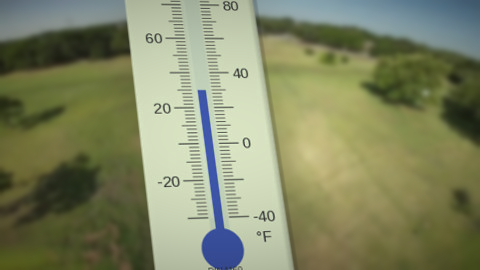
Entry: value=30 unit=°F
